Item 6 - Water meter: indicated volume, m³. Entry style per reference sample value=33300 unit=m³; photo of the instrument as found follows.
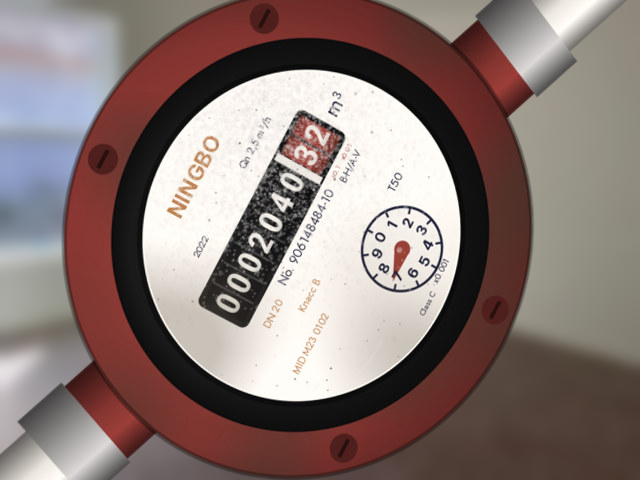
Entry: value=2040.327 unit=m³
